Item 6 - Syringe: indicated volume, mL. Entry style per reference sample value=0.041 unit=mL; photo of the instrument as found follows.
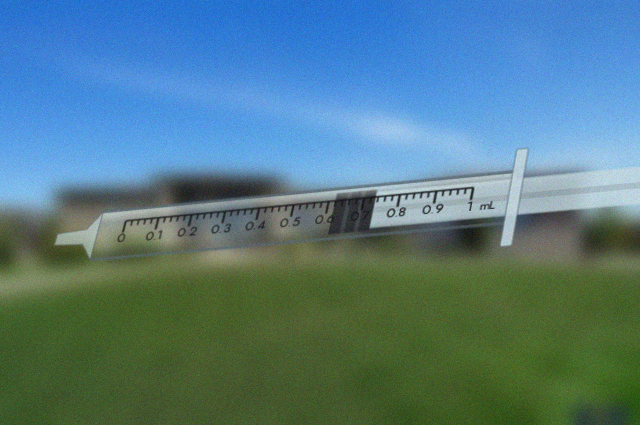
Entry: value=0.62 unit=mL
